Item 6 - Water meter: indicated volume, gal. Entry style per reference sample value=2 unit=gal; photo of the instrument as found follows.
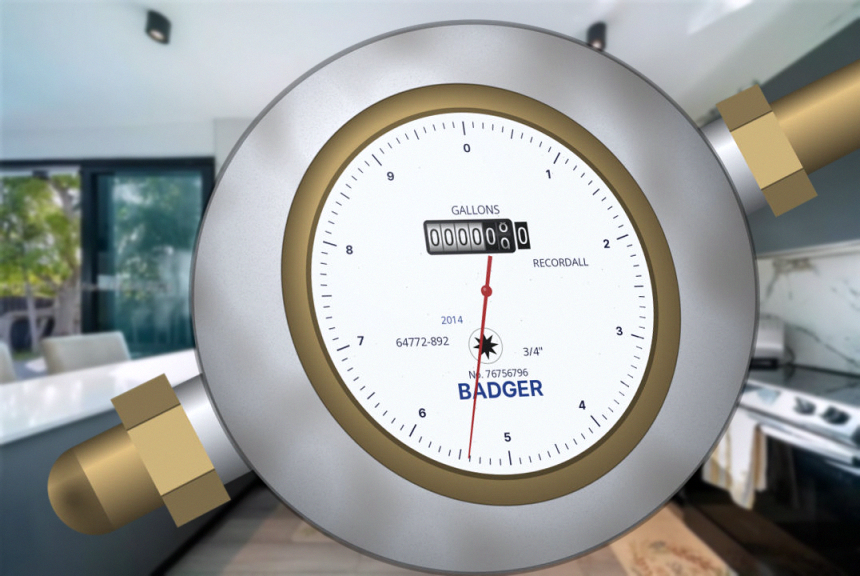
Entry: value=85.4 unit=gal
